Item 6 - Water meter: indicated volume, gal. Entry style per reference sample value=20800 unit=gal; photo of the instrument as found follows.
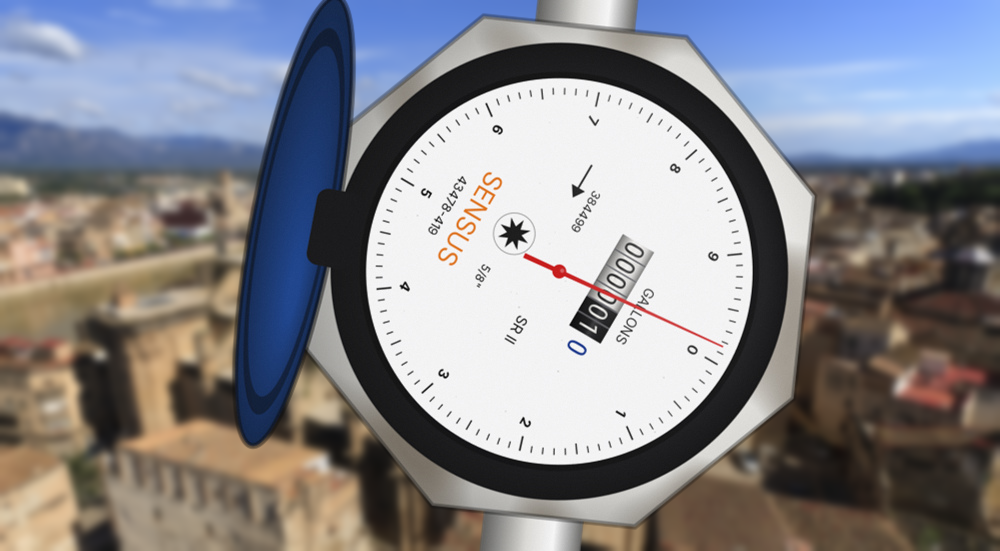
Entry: value=9.8 unit=gal
